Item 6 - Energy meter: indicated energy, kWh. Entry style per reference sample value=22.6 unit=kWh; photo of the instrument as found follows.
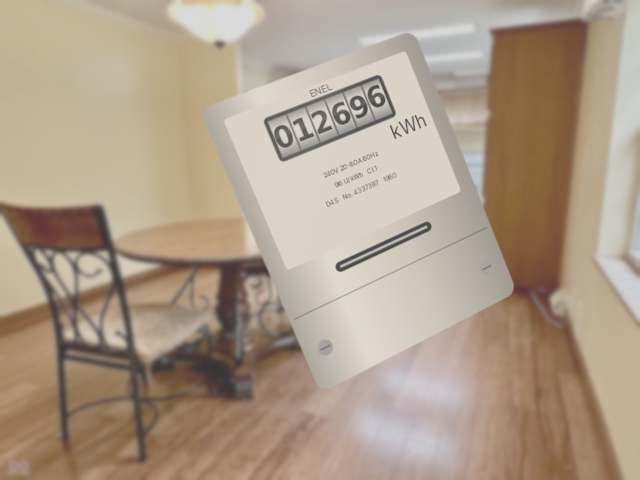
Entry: value=12696 unit=kWh
